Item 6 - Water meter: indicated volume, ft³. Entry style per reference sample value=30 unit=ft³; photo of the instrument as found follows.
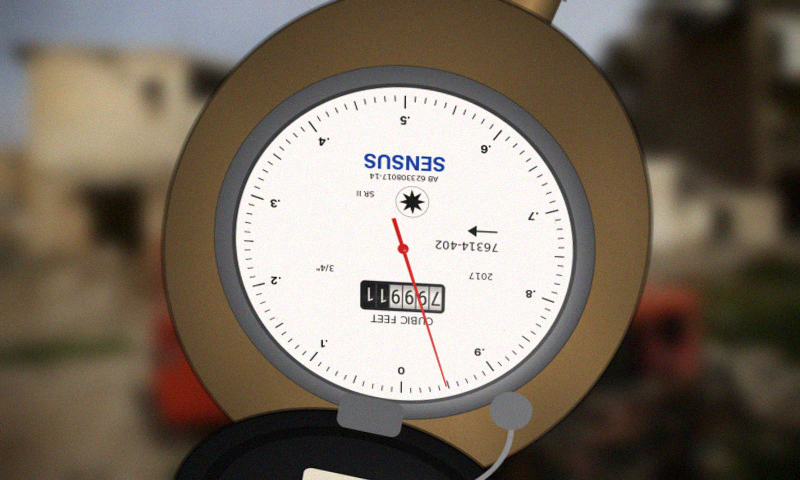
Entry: value=799910.95 unit=ft³
